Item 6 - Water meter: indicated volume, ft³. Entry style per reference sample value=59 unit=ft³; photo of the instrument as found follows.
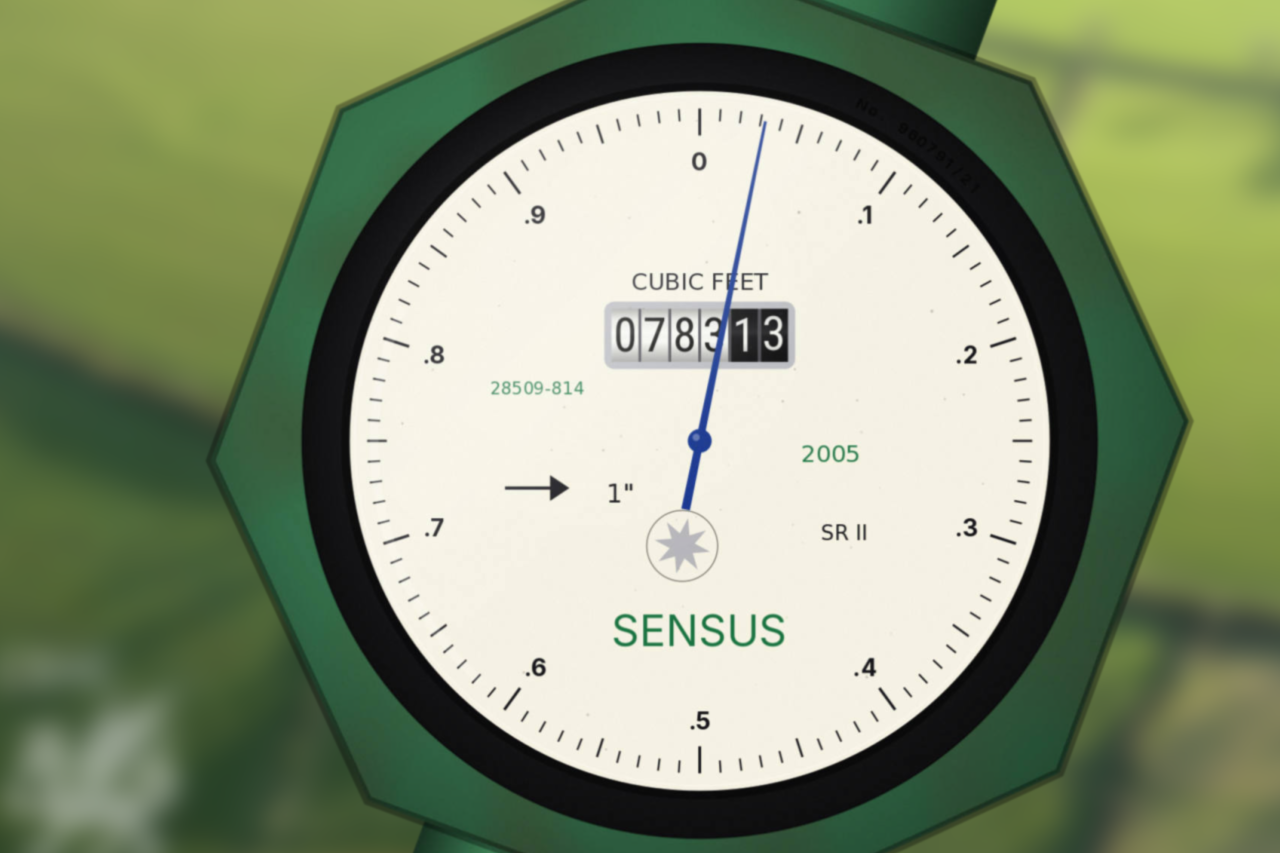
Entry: value=78313.03 unit=ft³
